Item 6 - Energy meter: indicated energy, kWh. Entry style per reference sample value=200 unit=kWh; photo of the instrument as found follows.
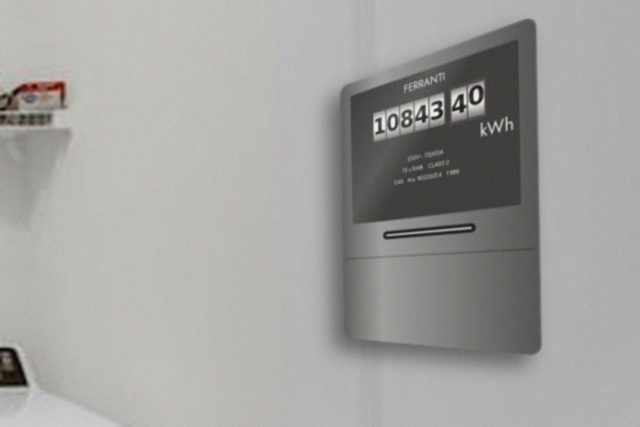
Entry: value=10843.40 unit=kWh
